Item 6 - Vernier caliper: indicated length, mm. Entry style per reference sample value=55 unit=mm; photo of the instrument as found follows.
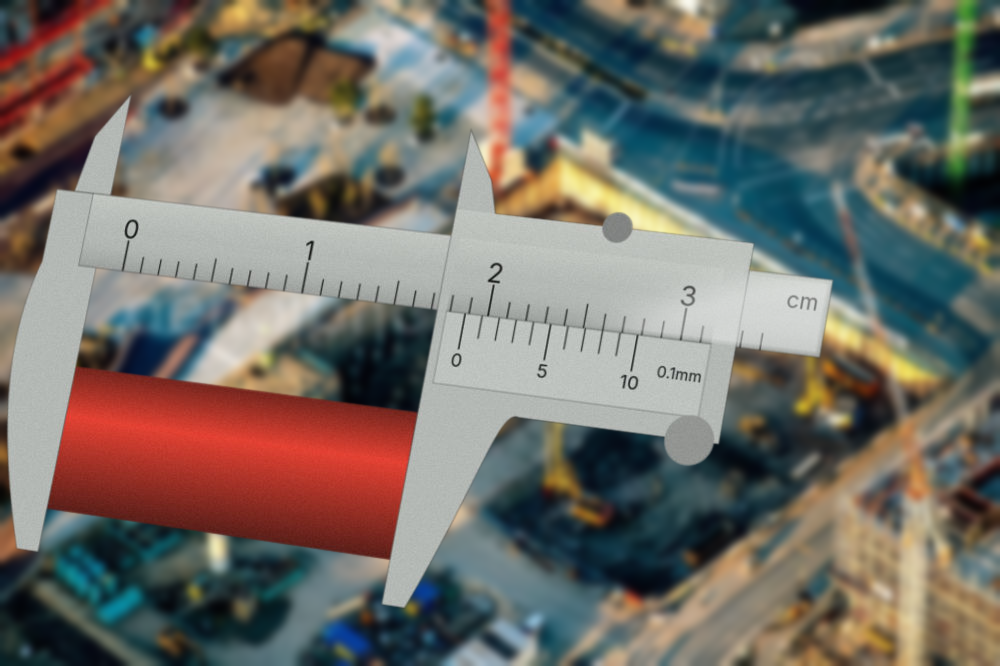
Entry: value=18.8 unit=mm
